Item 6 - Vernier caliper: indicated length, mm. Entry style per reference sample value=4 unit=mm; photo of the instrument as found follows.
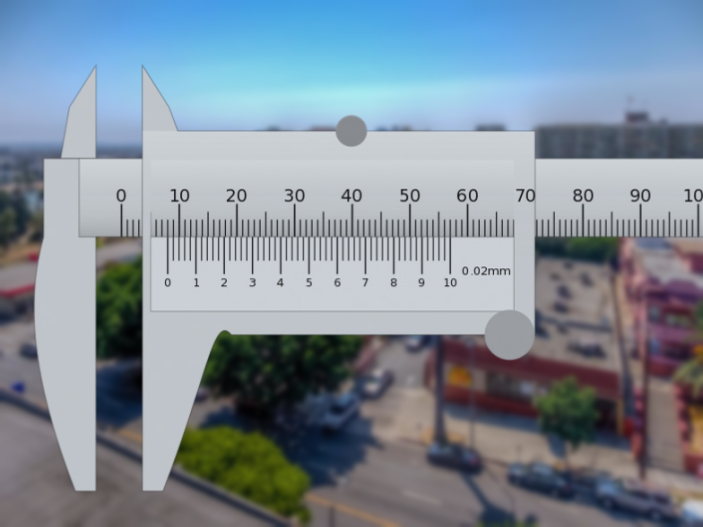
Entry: value=8.0 unit=mm
